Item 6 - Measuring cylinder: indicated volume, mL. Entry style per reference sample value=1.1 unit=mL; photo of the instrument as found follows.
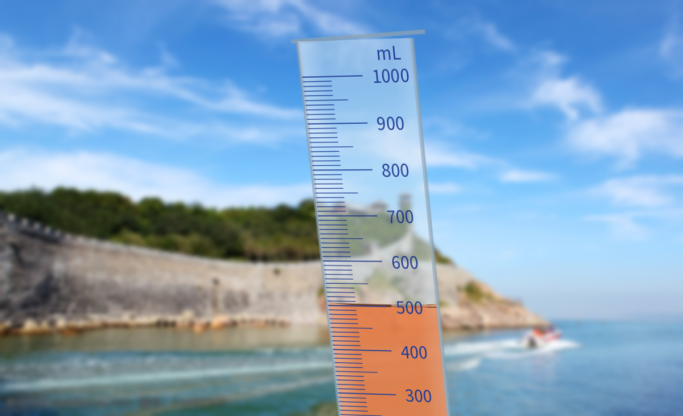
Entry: value=500 unit=mL
